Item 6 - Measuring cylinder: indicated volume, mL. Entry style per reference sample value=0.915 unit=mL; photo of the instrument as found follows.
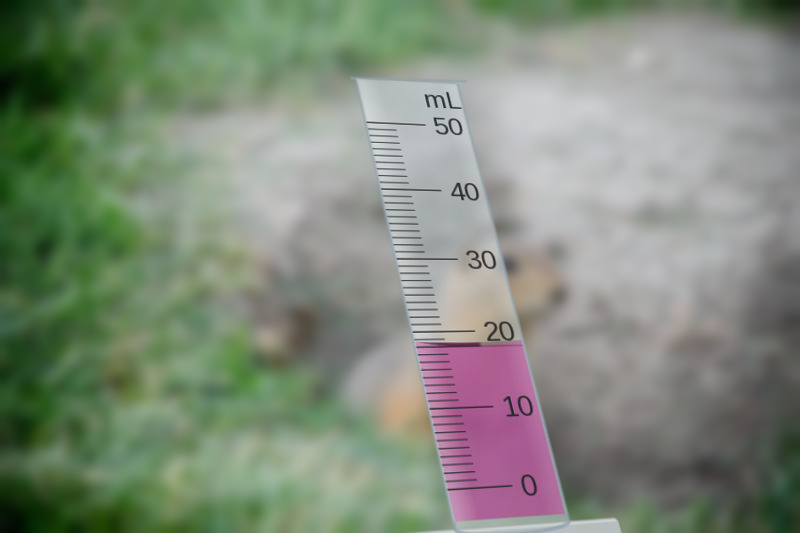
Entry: value=18 unit=mL
